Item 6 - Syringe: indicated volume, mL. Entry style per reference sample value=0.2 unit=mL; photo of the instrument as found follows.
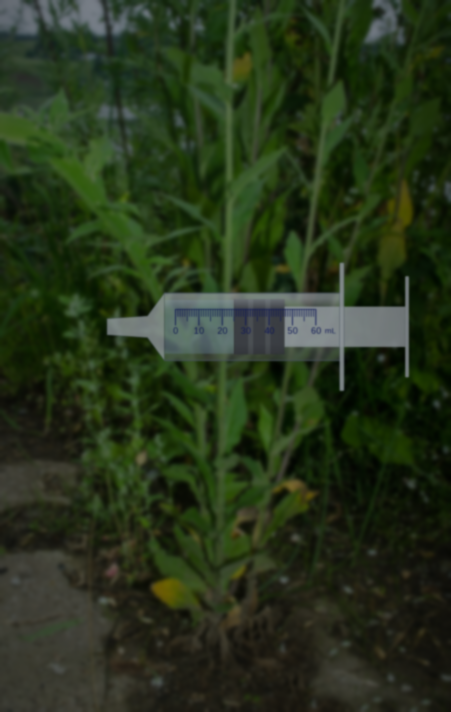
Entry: value=25 unit=mL
